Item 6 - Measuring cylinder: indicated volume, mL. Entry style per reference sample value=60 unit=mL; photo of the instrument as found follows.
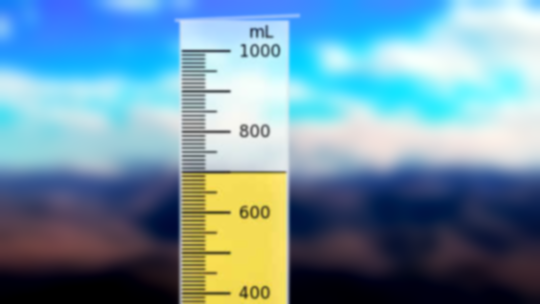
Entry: value=700 unit=mL
